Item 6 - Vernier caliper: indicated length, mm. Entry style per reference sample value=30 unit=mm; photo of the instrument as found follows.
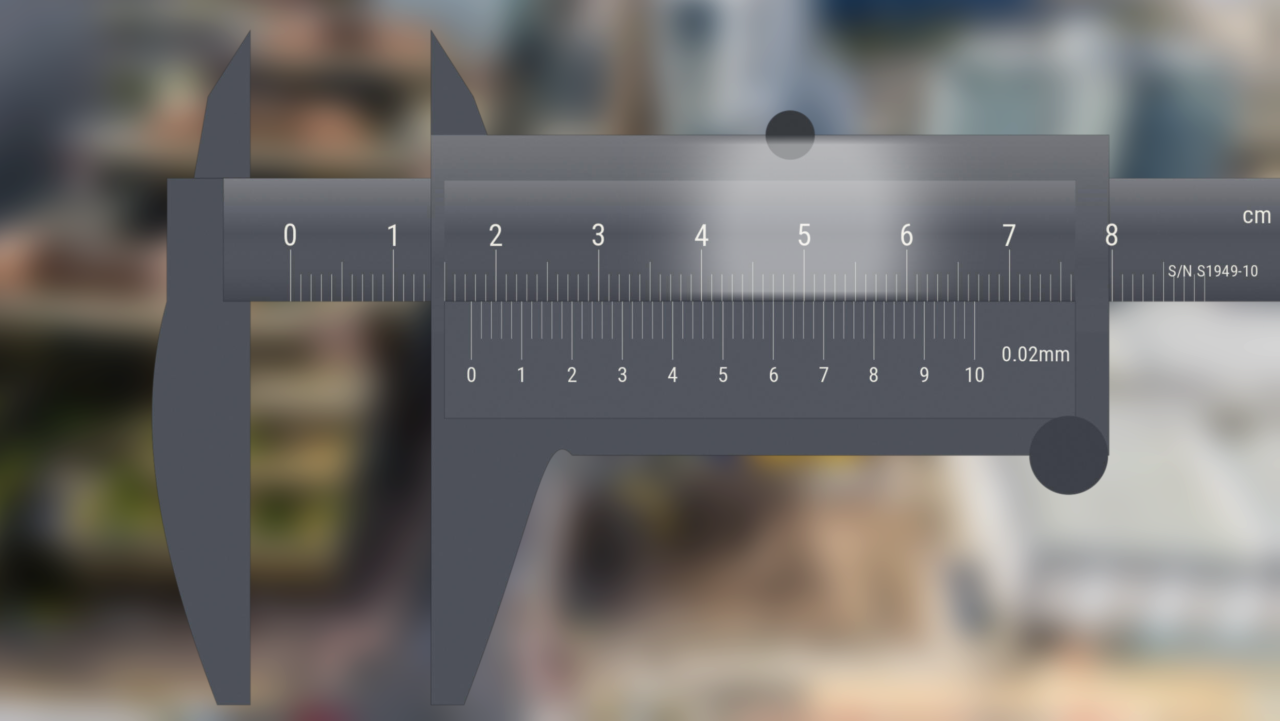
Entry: value=17.6 unit=mm
